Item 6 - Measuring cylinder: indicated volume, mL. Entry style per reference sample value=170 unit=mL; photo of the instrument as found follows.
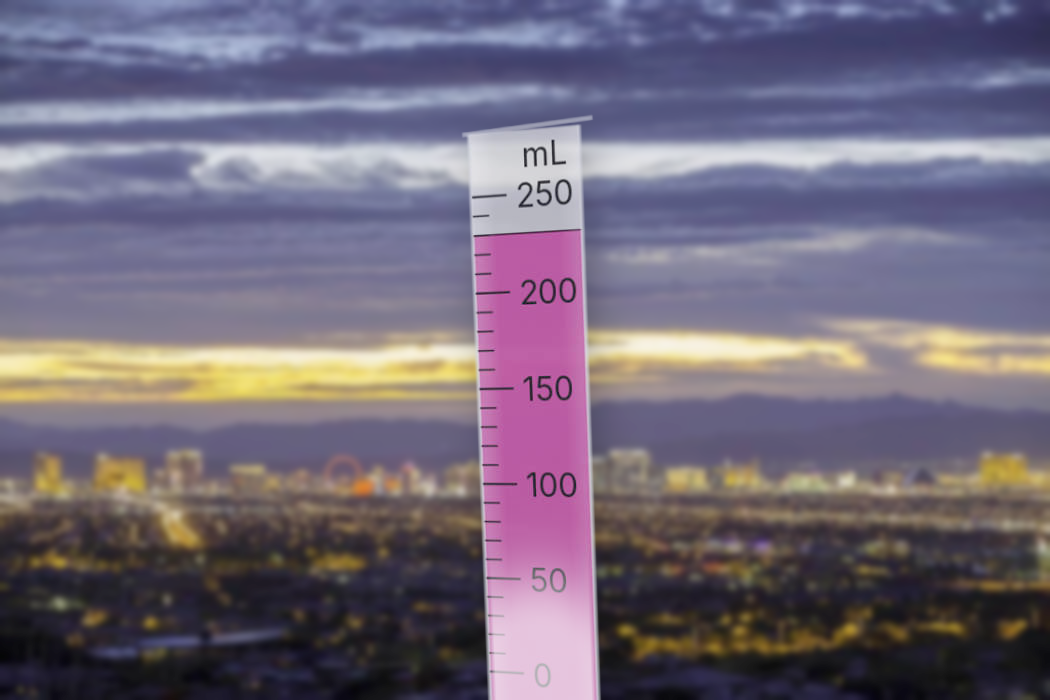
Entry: value=230 unit=mL
